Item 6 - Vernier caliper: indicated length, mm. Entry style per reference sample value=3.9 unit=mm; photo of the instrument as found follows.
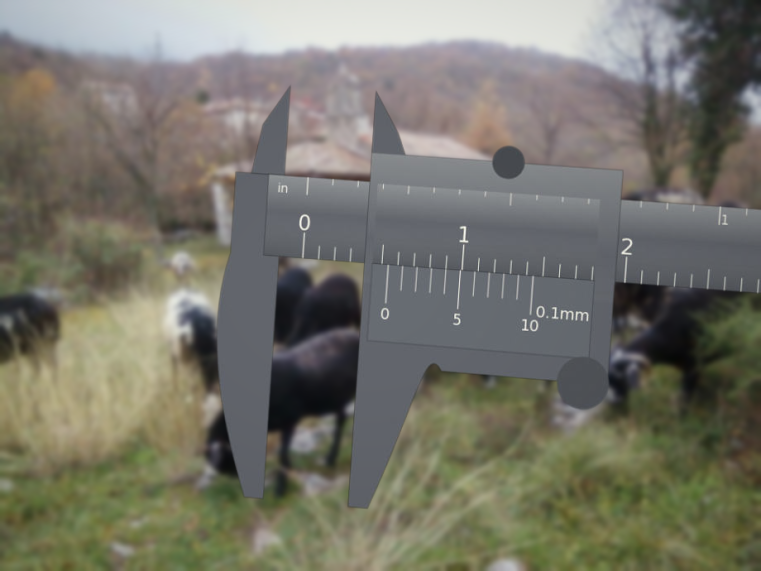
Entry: value=5.4 unit=mm
